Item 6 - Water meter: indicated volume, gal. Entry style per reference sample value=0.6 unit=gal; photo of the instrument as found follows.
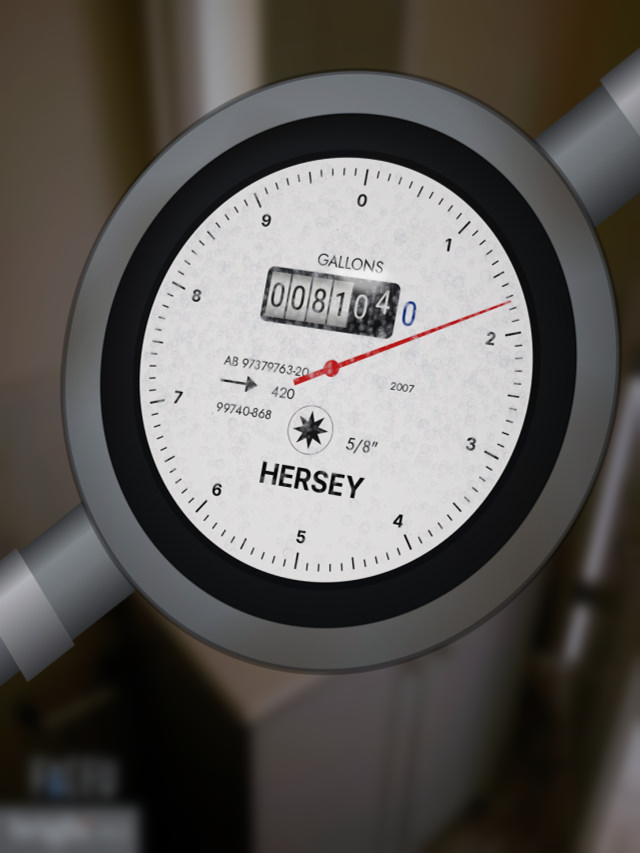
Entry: value=81041.7 unit=gal
